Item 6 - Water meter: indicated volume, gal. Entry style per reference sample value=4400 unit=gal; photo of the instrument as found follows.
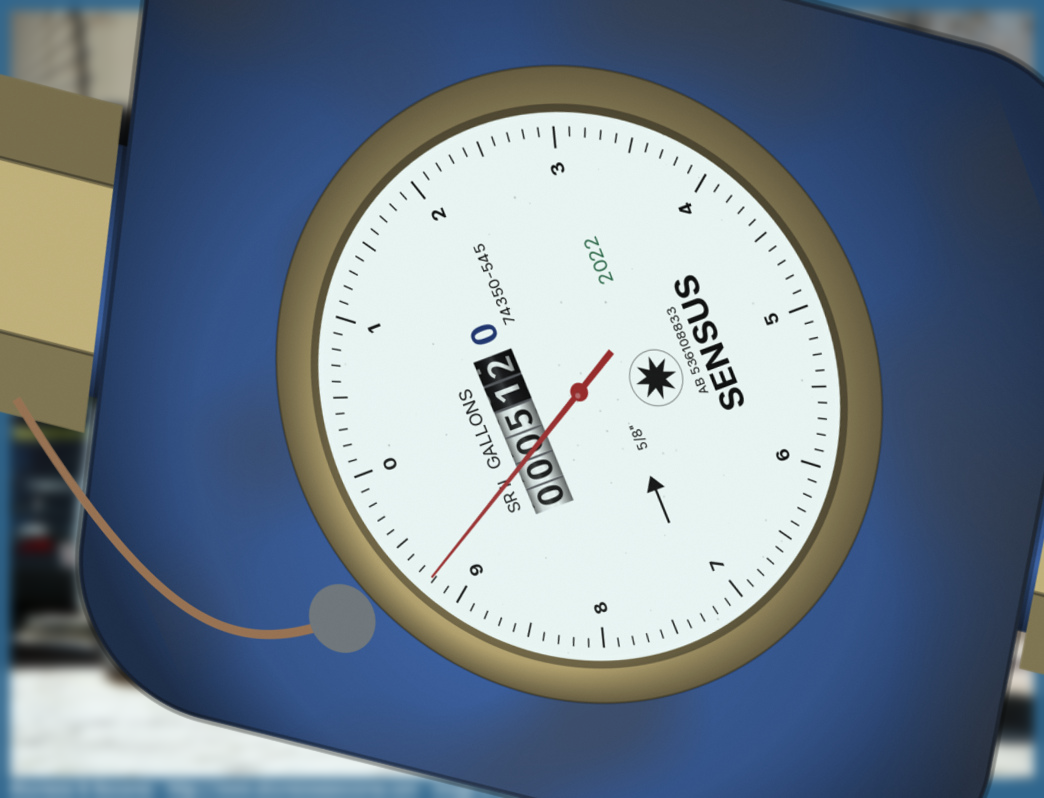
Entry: value=5119.2 unit=gal
